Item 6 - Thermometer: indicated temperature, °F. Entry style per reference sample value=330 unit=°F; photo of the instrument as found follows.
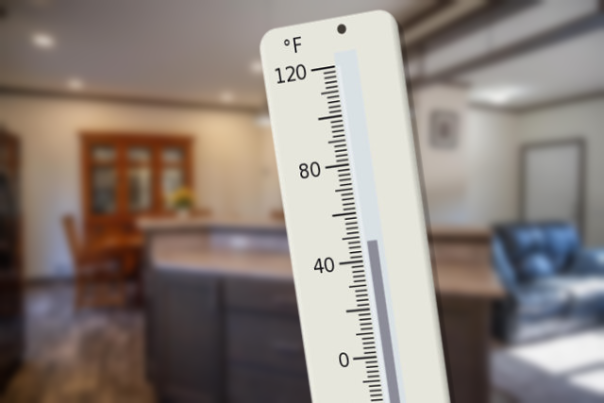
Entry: value=48 unit=°F
